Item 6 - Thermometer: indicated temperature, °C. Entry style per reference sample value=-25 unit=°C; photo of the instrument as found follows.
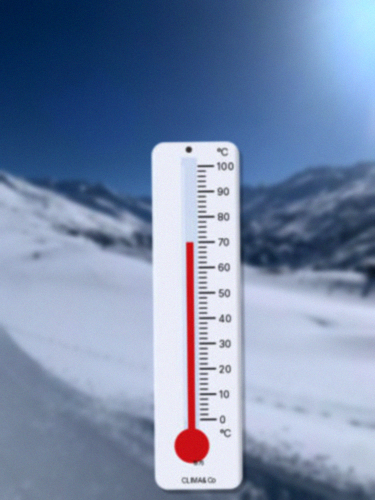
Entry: value=70 unit=°C
